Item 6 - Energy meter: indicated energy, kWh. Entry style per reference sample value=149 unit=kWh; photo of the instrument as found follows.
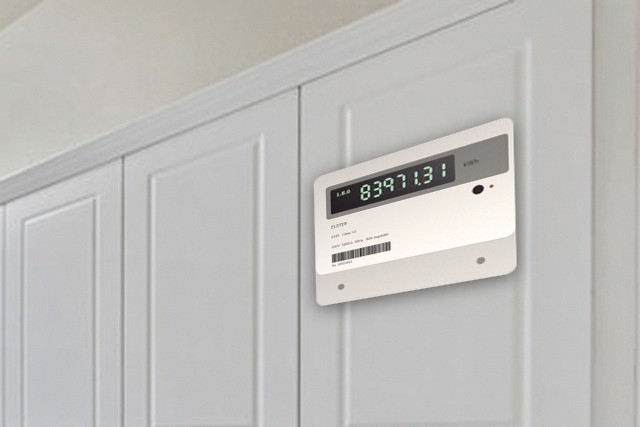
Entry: value=83971.31 unit=kWh
